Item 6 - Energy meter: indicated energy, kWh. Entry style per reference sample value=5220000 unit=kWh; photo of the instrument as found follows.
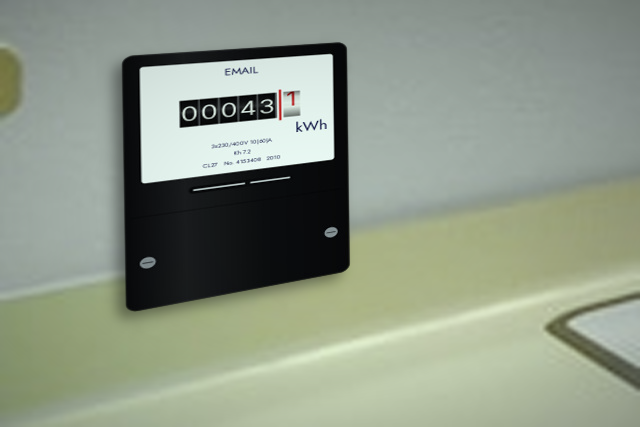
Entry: value=43.1 unit=kWh
